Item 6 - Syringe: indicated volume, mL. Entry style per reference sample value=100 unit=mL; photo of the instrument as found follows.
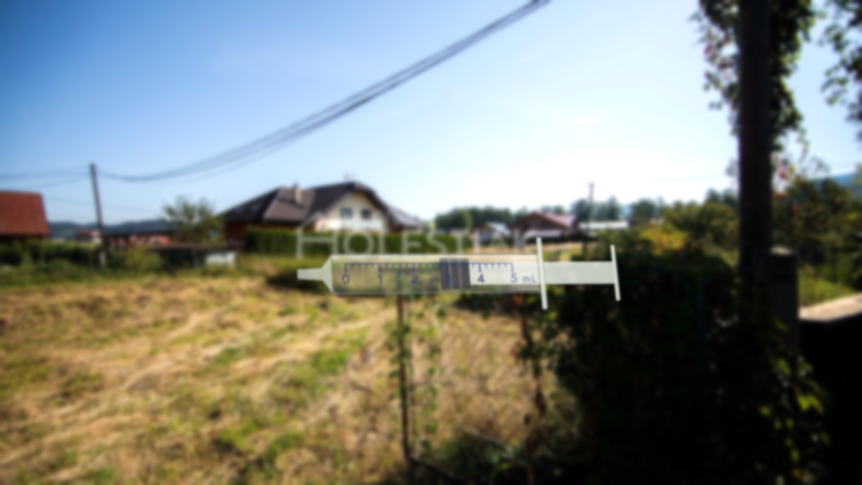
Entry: value=2.8 unit=mL
